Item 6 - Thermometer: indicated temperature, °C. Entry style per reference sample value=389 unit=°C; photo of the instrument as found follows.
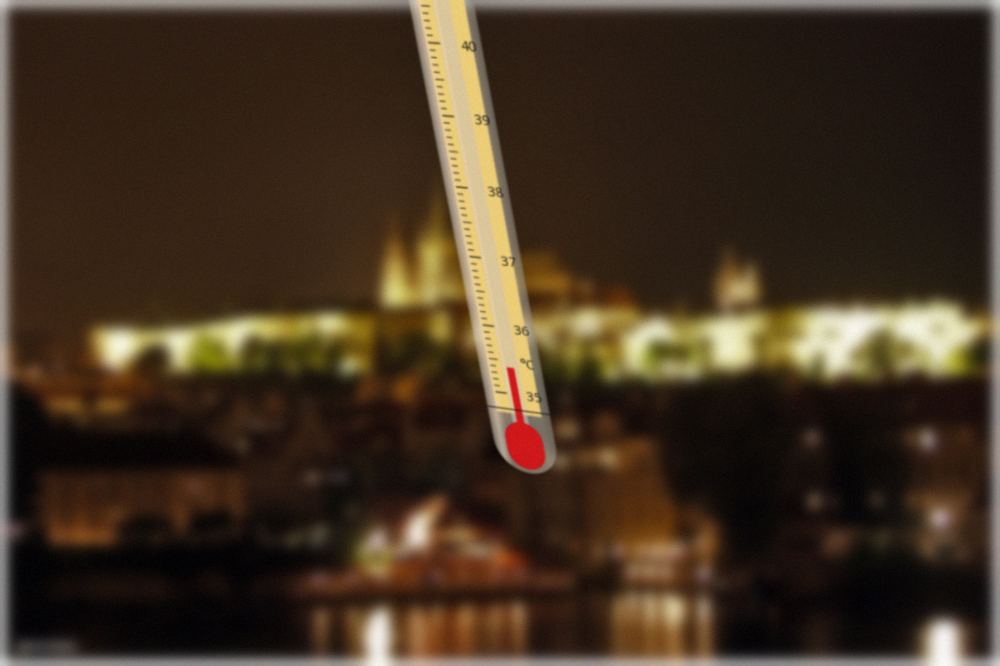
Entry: value=35.4 unit=°C
